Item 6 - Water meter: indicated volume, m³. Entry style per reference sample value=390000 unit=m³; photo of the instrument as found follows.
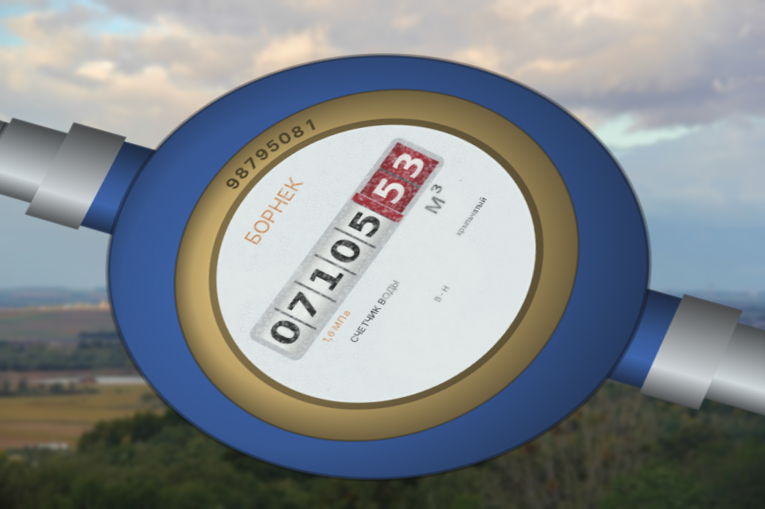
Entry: value=7105.53 unit=m³
